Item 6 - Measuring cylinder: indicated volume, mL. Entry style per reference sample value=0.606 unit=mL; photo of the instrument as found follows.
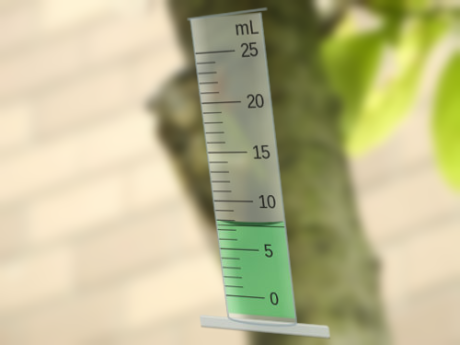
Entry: value=7.5 unit=mL
